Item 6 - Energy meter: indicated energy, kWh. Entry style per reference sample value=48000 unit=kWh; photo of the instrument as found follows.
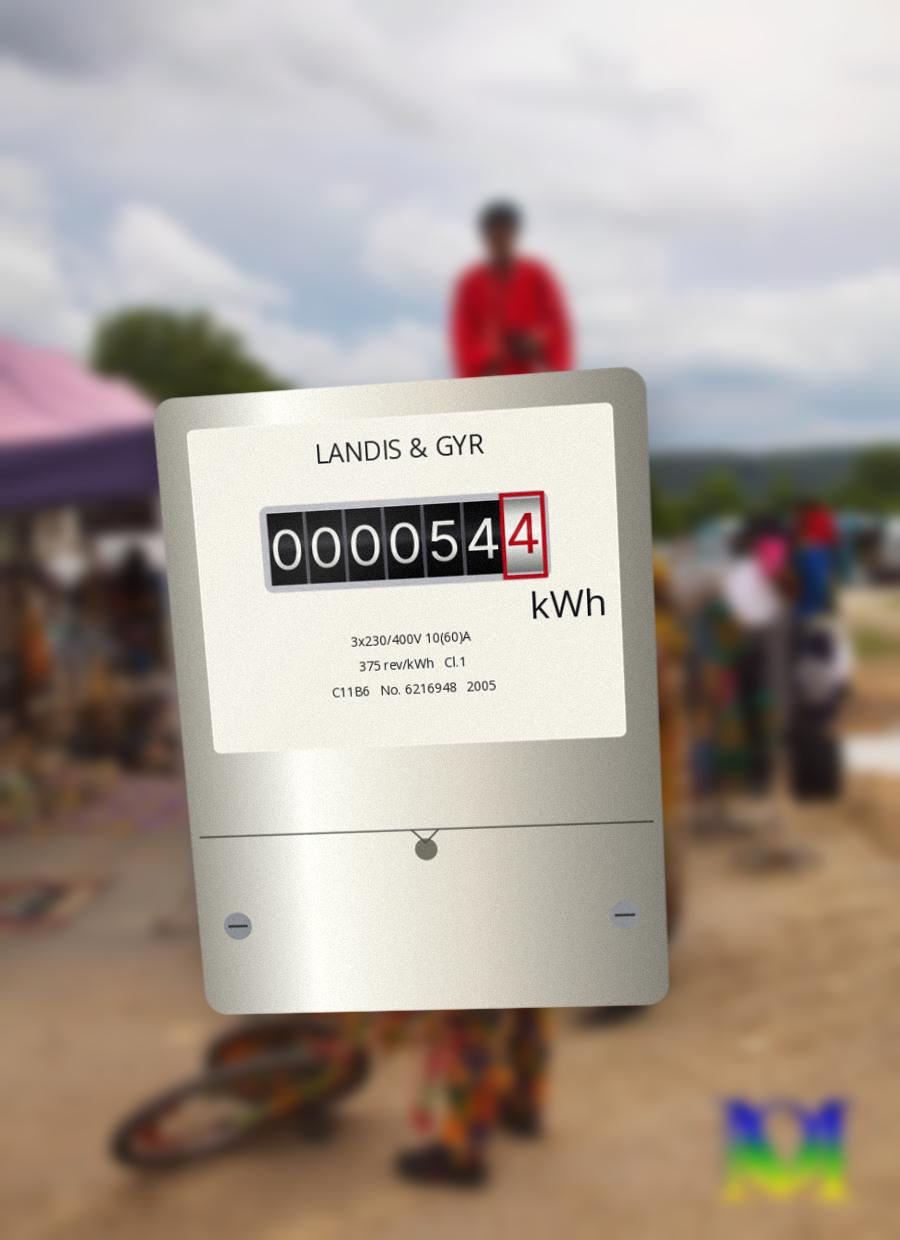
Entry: value=54.4 unit=kWh
